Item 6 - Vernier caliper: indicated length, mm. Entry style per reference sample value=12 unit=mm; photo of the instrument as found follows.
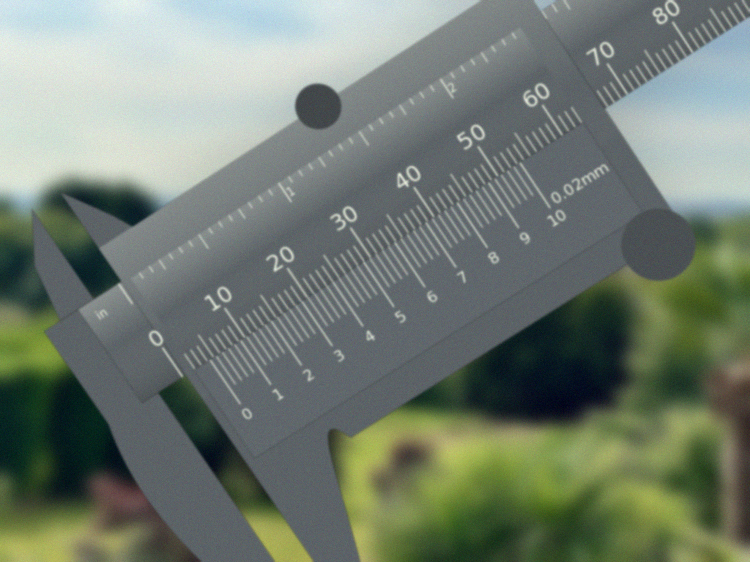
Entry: value=4.4 unit=mm
